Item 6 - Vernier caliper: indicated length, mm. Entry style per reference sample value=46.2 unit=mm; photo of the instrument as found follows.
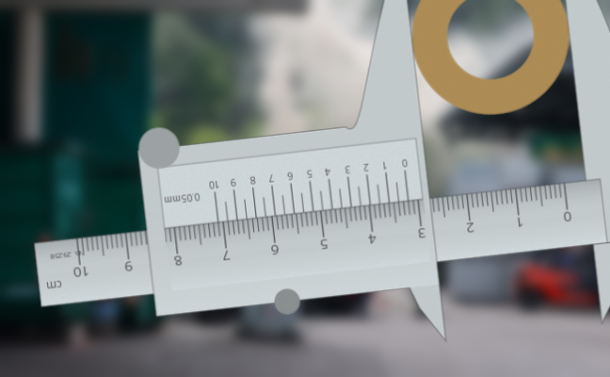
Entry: value=32.0 unit=mm
